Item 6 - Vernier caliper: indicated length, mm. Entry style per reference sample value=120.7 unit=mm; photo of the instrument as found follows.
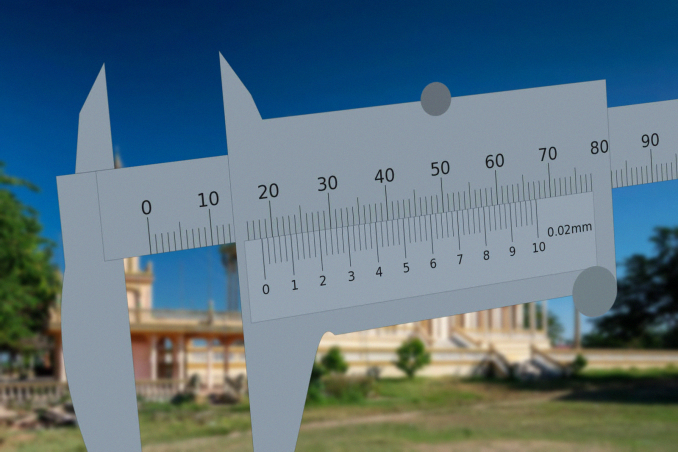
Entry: value=18.2 unit=mm
